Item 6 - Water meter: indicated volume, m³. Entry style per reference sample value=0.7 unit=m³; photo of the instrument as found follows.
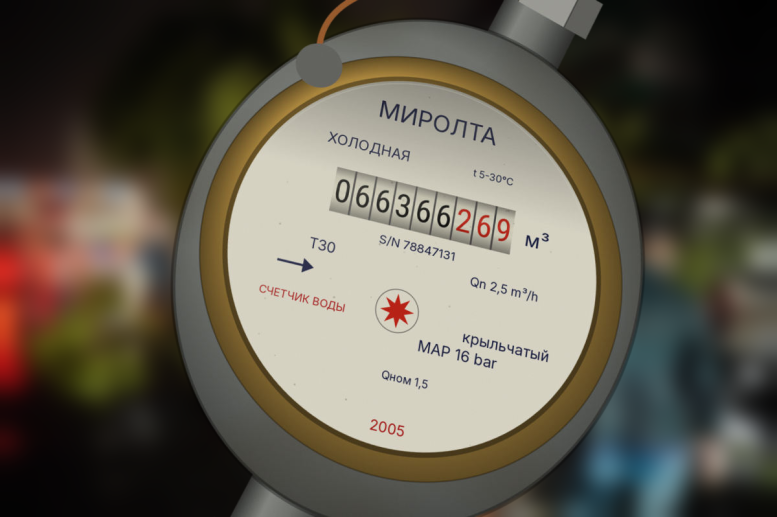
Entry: value=66366.269 unit=m³
